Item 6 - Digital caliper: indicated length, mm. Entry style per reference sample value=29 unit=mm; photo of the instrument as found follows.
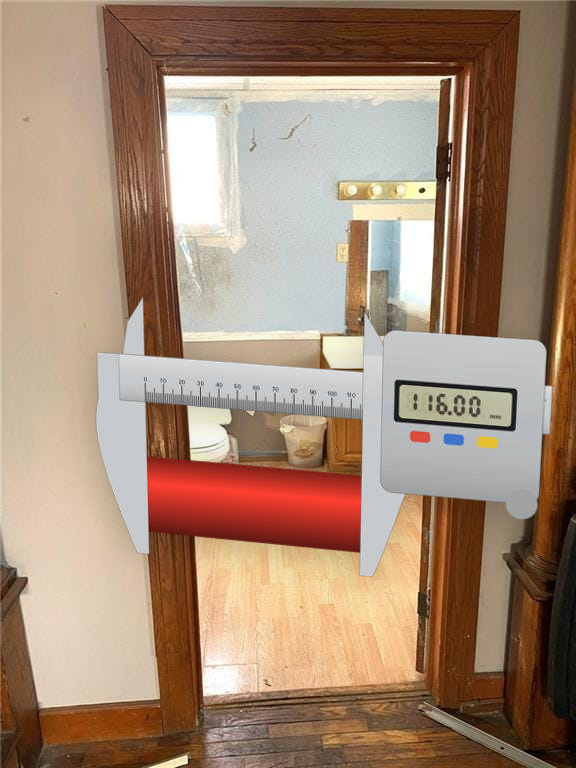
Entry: value=116.00 unit=mm
